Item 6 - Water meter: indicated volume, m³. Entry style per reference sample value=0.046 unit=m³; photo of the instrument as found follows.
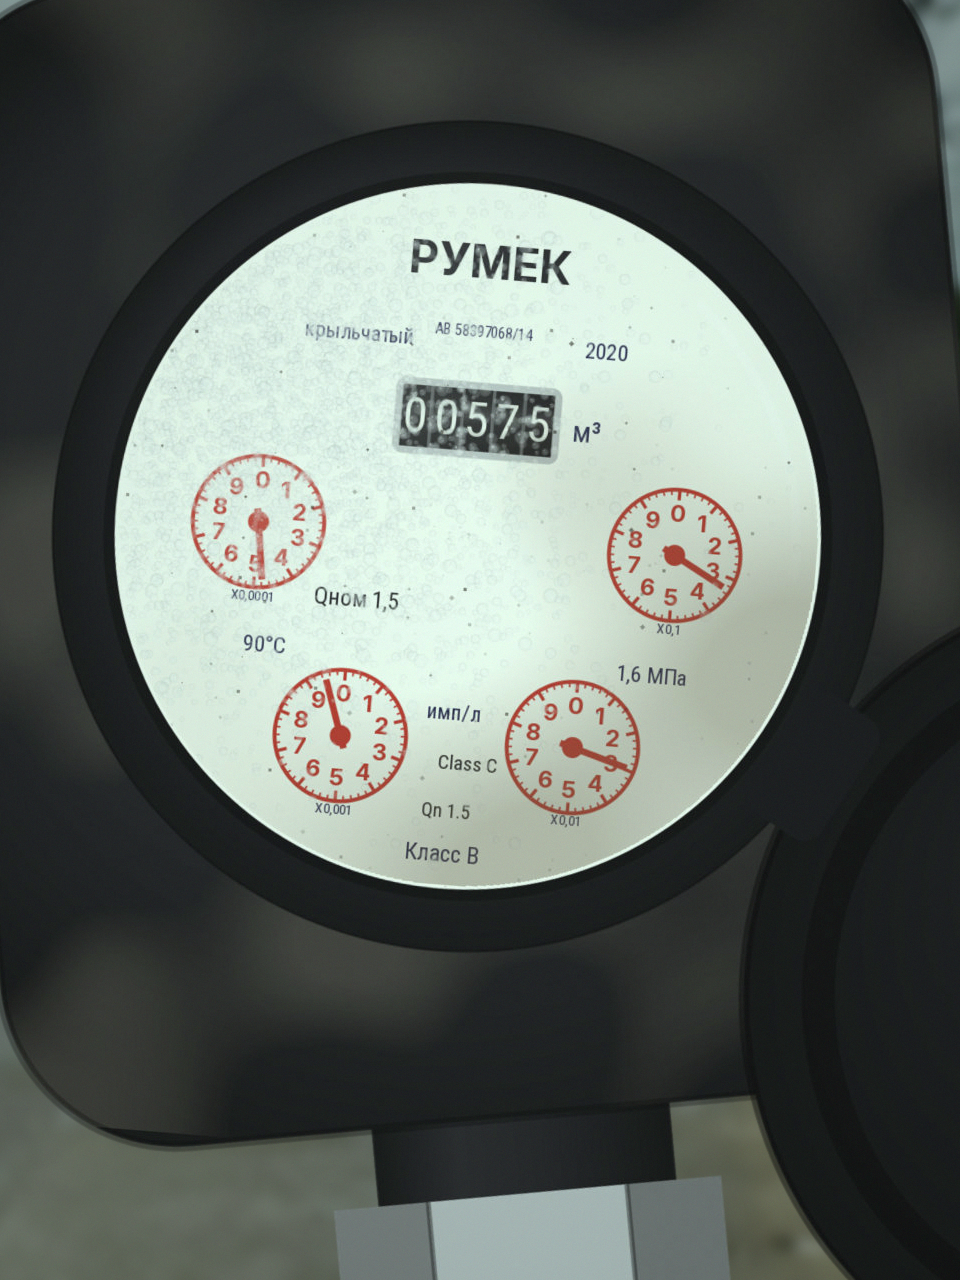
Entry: value=575.3294 unit=m³
